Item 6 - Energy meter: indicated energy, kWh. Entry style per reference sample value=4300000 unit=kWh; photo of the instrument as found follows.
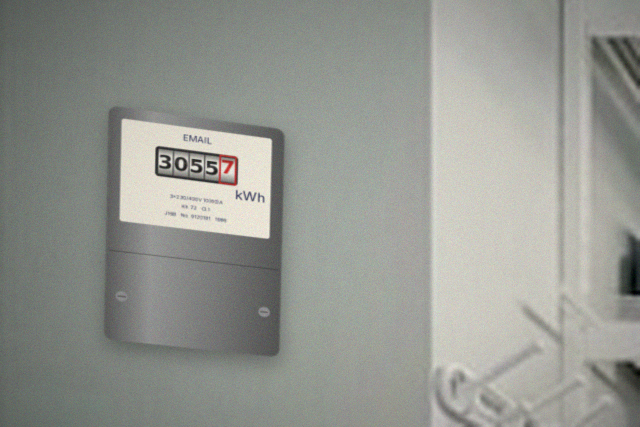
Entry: value=3055.7 unit=kWh
